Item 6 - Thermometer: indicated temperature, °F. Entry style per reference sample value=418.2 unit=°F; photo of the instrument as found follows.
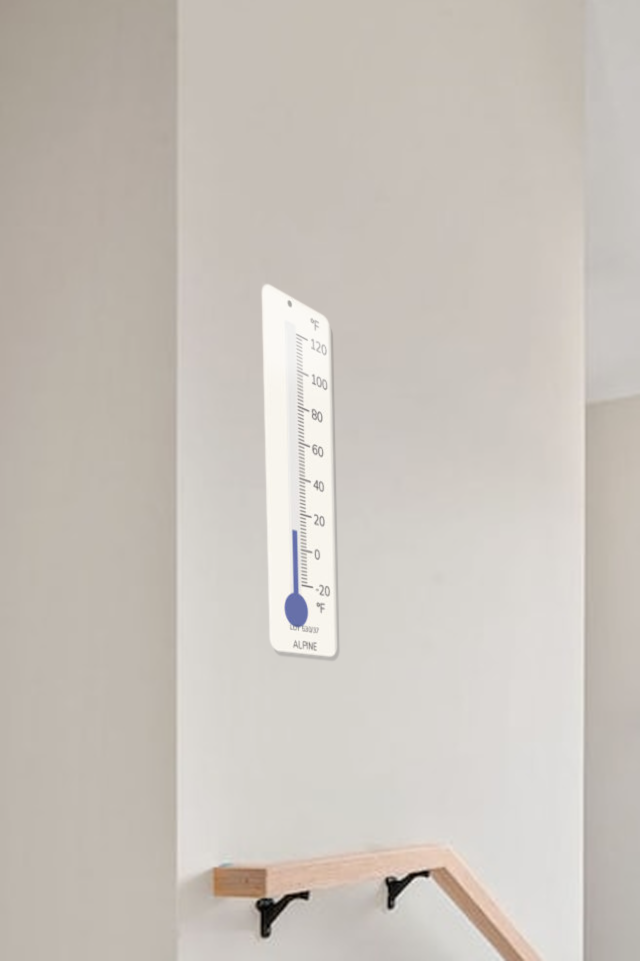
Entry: value=10 unit=°F
